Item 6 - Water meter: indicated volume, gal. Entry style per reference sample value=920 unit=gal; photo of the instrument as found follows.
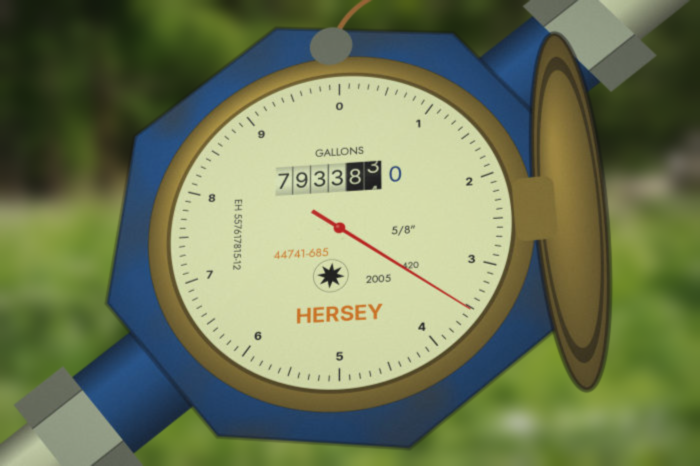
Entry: value=7933833.5 unit=gal
